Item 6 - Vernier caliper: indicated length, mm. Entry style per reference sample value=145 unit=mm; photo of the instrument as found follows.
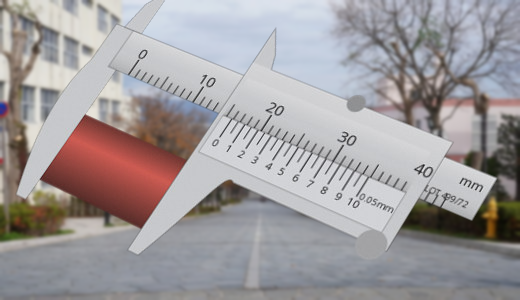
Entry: value=15.8 unit=mm
